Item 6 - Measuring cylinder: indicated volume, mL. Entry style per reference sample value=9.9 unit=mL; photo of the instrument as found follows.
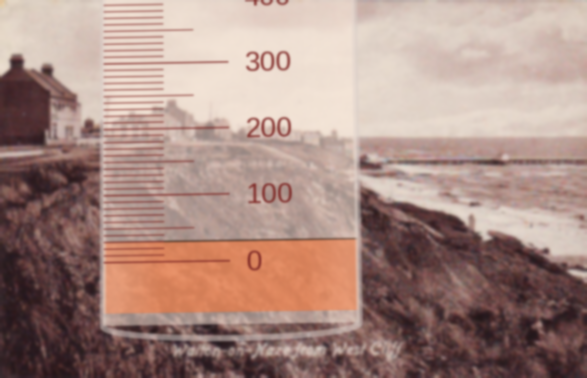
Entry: value=30 unit=mL
